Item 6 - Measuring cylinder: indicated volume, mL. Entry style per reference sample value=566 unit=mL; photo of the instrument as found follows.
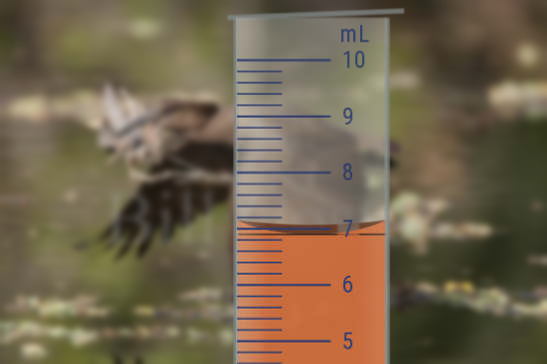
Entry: value=6.9 unit=mL
